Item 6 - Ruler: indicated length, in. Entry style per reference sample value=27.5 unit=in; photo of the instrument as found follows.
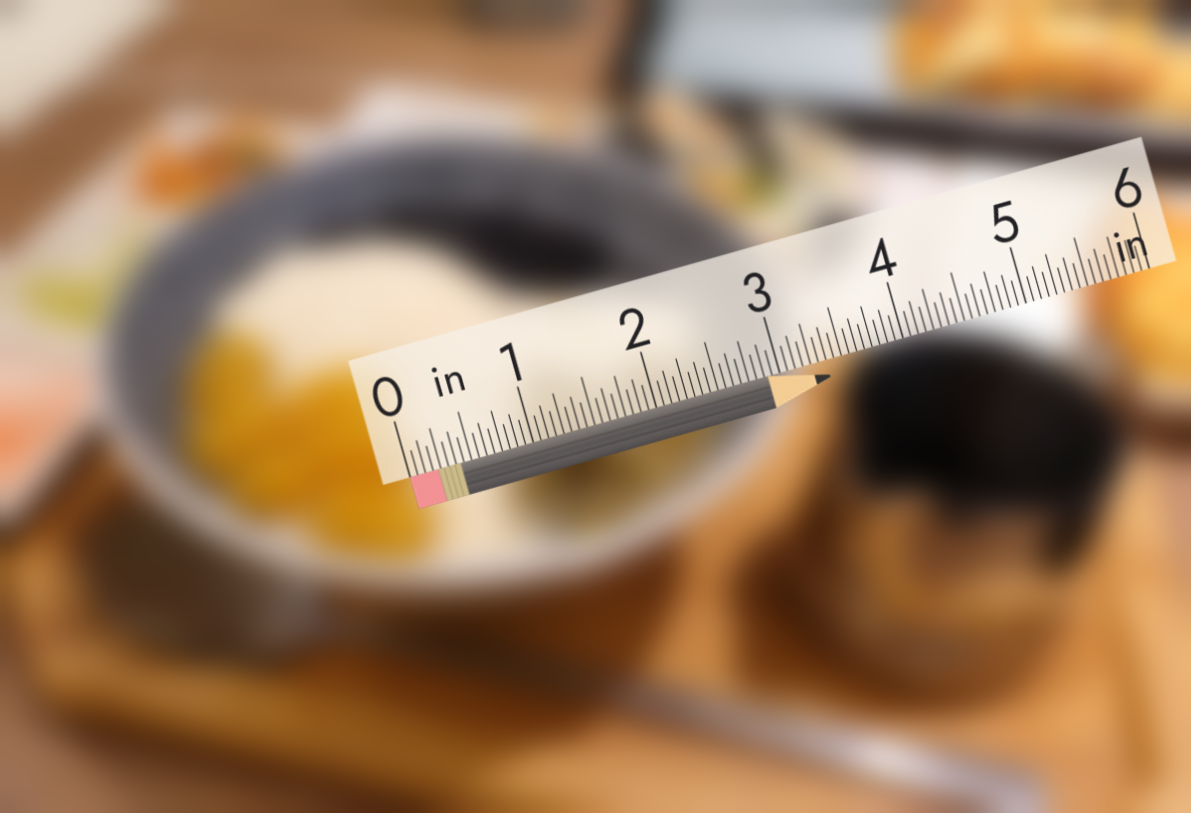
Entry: value=3.375 unit=in
